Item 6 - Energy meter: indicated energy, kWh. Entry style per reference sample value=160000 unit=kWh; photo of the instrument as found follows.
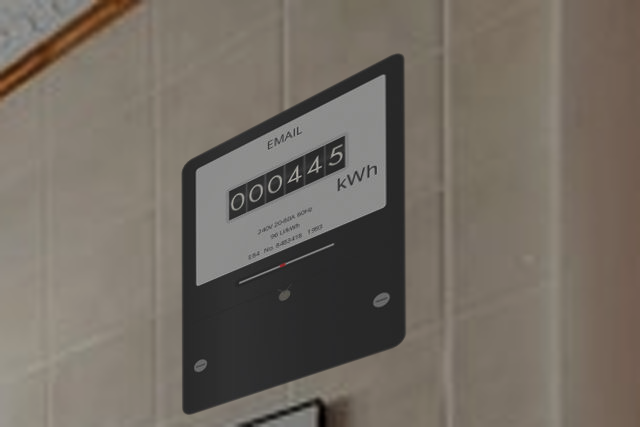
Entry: value=445 unit=kWh
